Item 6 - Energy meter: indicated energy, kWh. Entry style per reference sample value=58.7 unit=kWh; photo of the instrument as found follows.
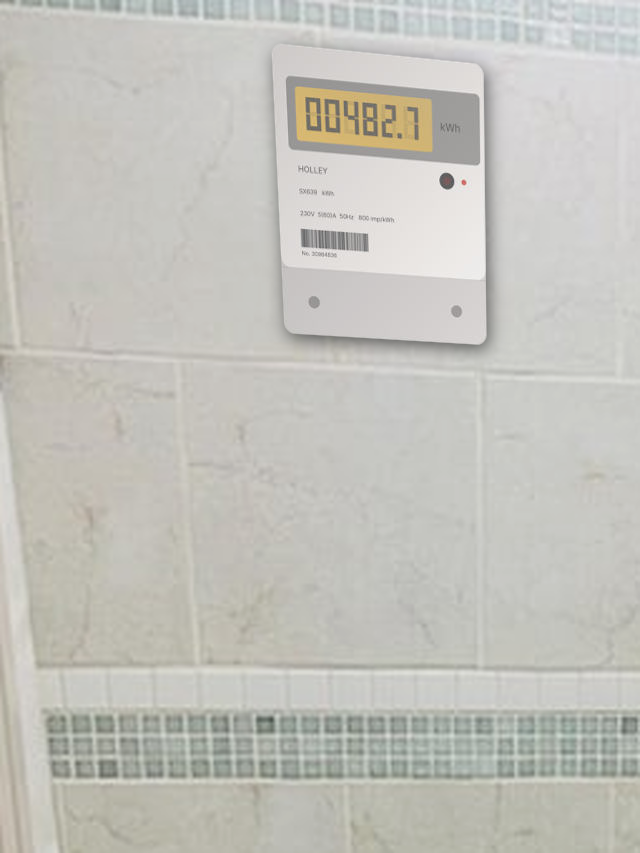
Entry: value=482.7 unit=kWh
